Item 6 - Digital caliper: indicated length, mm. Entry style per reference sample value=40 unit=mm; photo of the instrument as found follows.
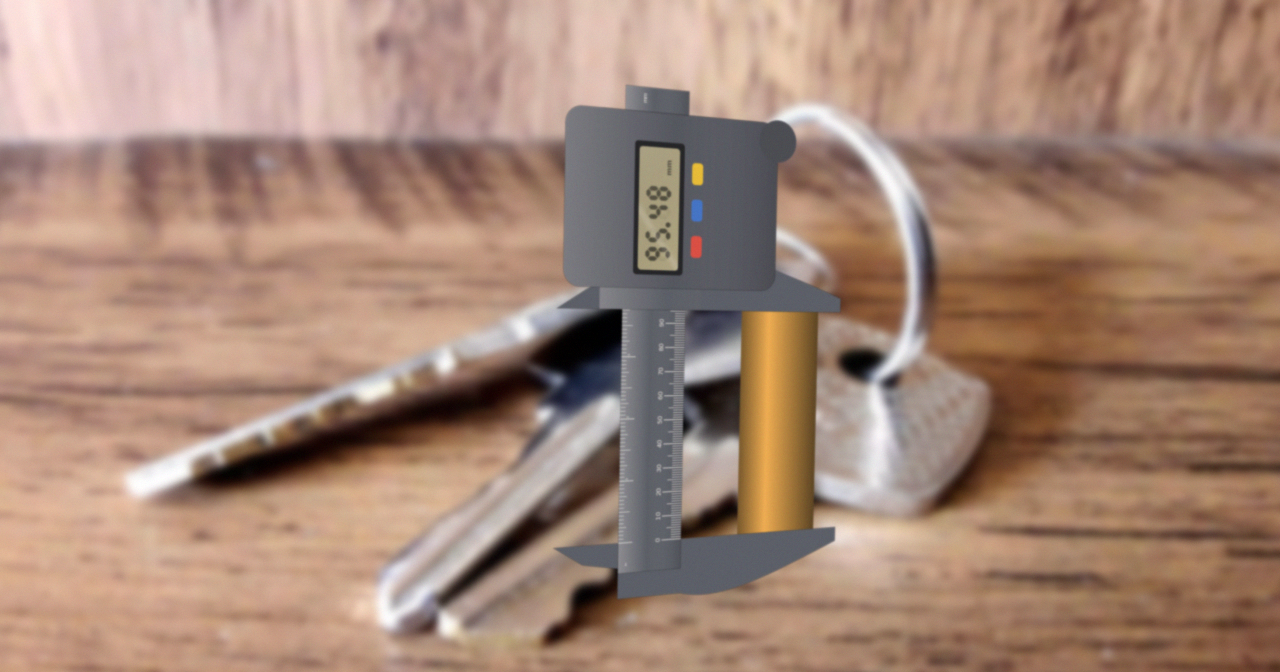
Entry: value=95.48 unit=mm
